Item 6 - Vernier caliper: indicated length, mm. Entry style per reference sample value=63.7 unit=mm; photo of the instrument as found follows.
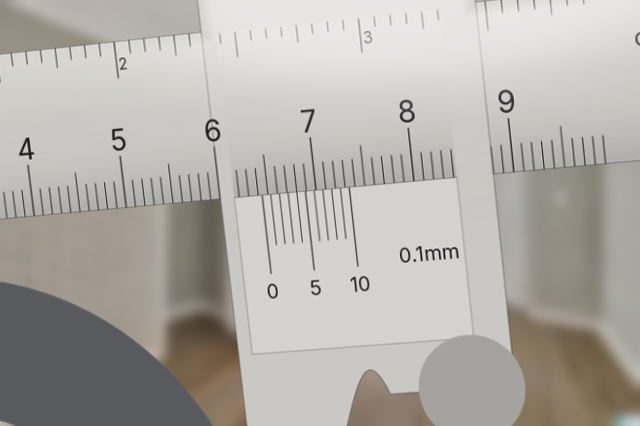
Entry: value=64.4 unit=mm
